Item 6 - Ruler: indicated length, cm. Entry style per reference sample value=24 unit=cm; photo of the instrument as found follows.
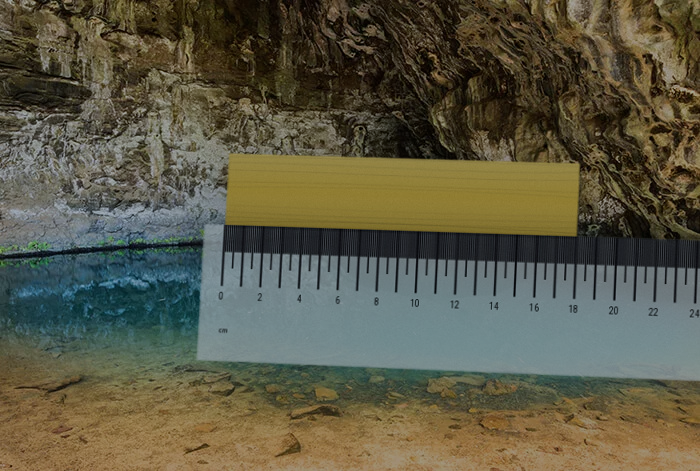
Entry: value=18 unit=cm
